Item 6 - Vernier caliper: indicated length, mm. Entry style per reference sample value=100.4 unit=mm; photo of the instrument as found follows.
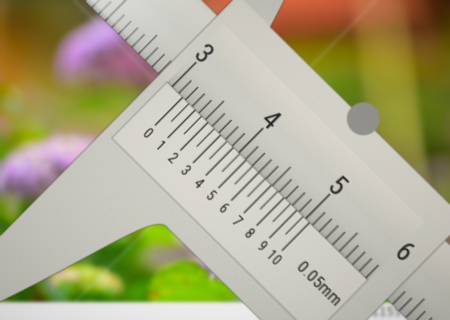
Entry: value=31.6 unit=mm
